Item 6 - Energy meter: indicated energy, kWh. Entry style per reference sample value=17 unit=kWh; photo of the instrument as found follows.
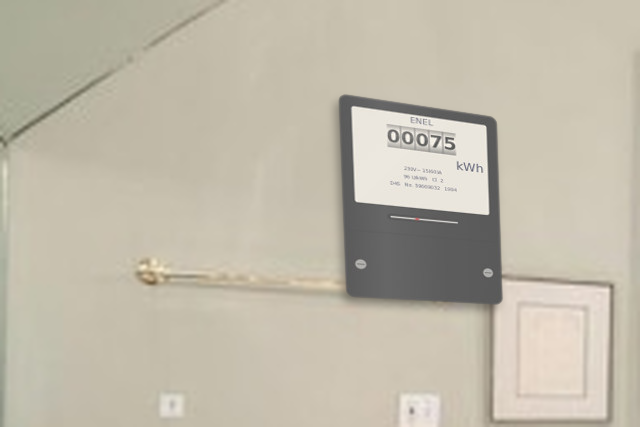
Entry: value=75 unit=kWh
